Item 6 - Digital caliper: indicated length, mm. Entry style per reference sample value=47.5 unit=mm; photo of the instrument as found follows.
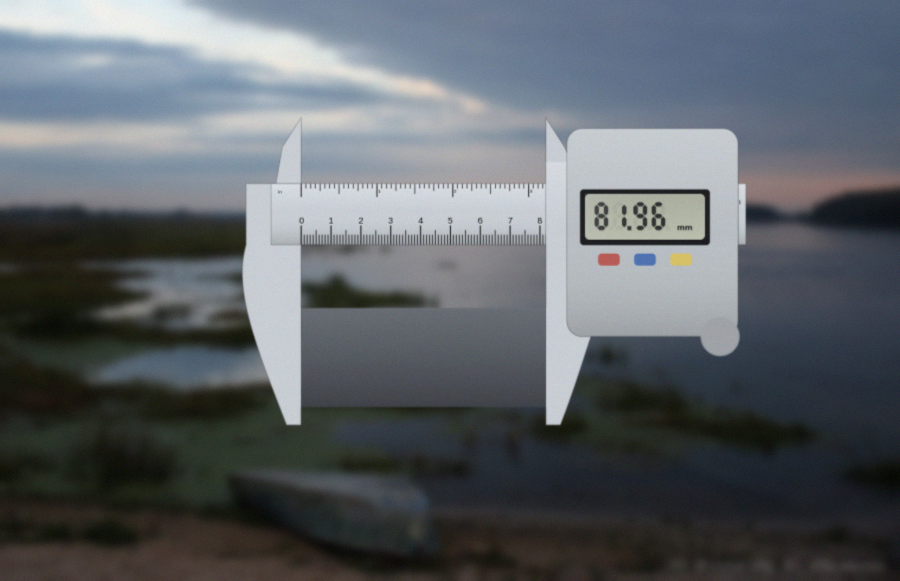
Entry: value=81.96 unit=mm
